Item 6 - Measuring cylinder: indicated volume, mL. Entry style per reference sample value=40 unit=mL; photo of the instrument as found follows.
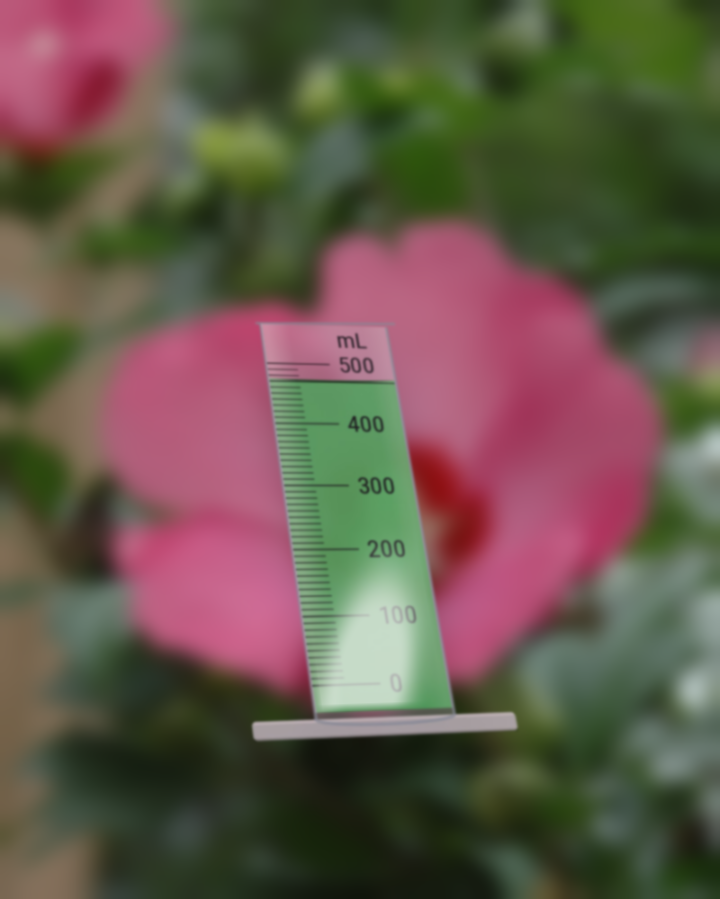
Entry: value=470 unit=mL
